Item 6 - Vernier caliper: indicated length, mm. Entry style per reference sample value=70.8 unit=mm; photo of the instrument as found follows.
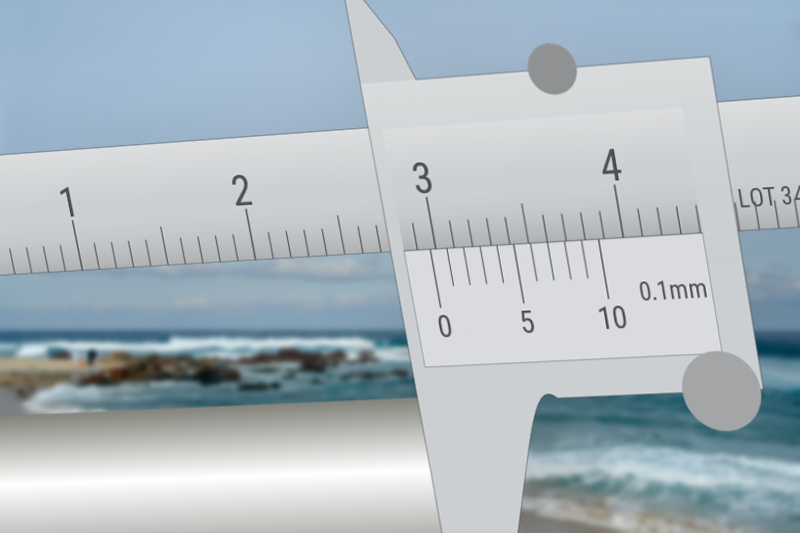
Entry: value=29.7 unit=mm
